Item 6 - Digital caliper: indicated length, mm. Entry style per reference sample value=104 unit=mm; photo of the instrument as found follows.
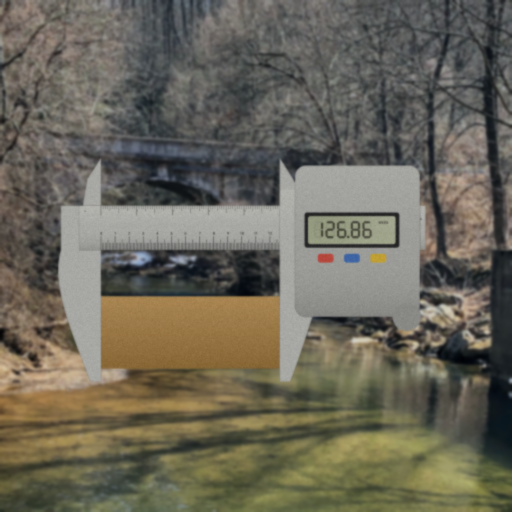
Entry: value=126.86 unit=mm
